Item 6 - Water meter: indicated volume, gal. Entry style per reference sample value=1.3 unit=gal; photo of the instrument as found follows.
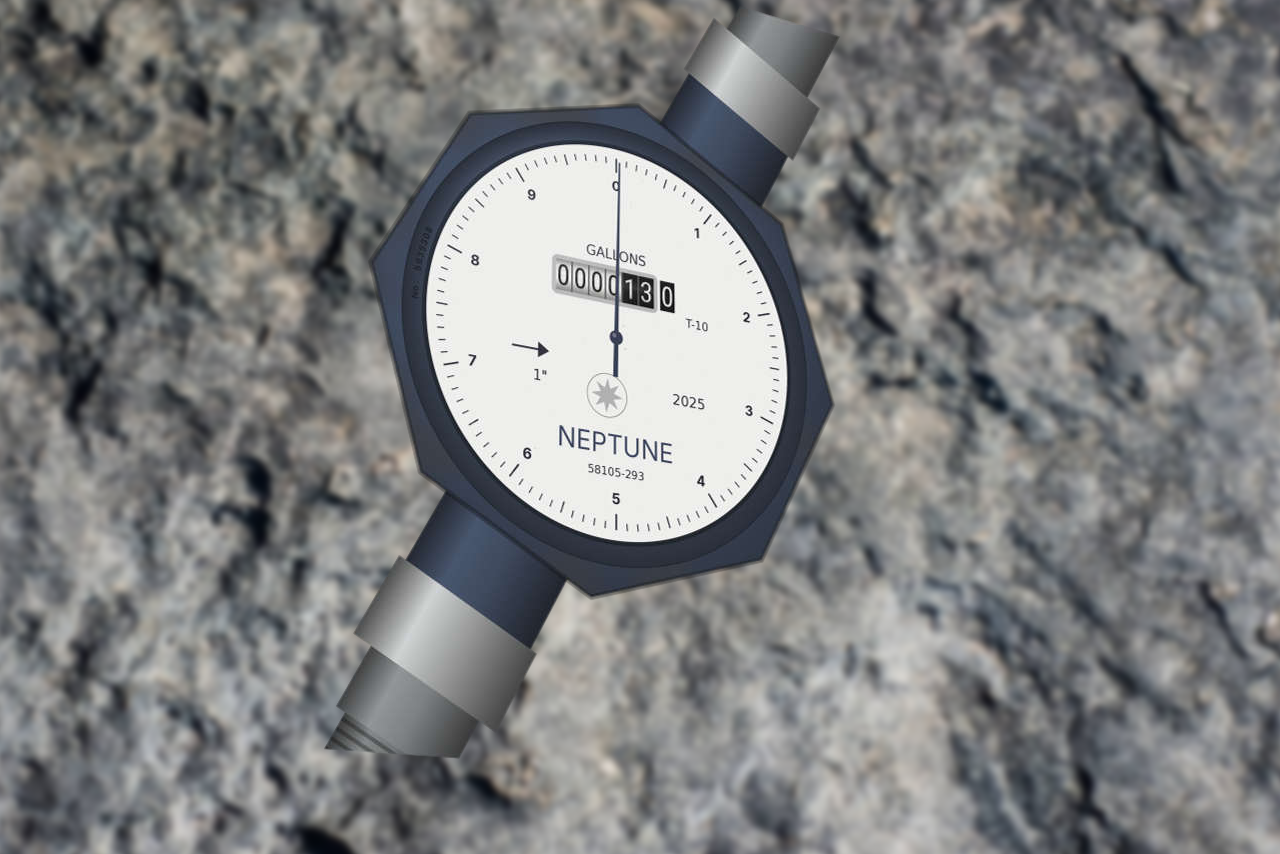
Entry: value=130.0 unit=gal
